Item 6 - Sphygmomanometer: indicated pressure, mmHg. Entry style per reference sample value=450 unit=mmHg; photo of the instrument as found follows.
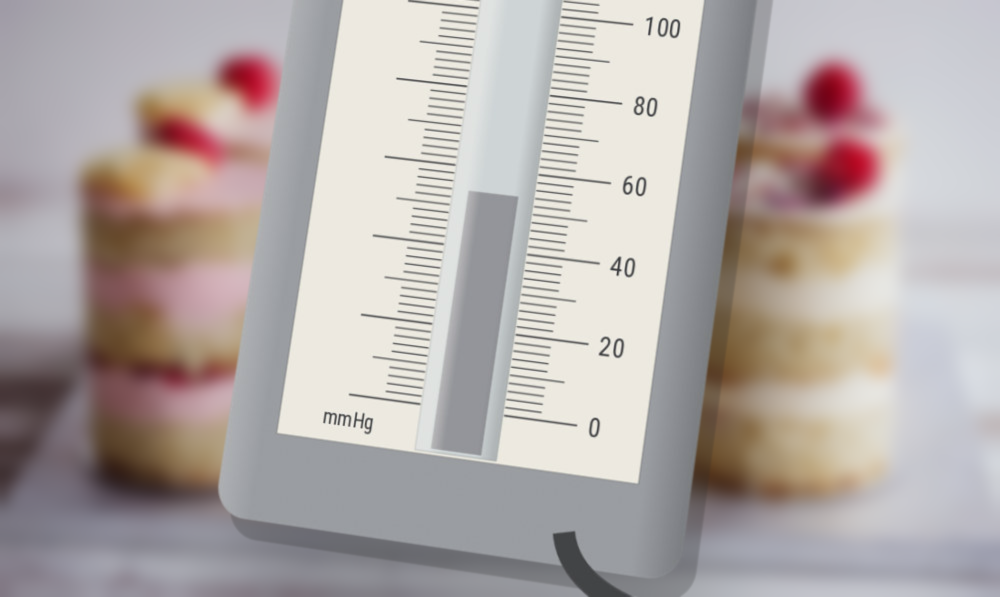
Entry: value=54 unit=mmHg
